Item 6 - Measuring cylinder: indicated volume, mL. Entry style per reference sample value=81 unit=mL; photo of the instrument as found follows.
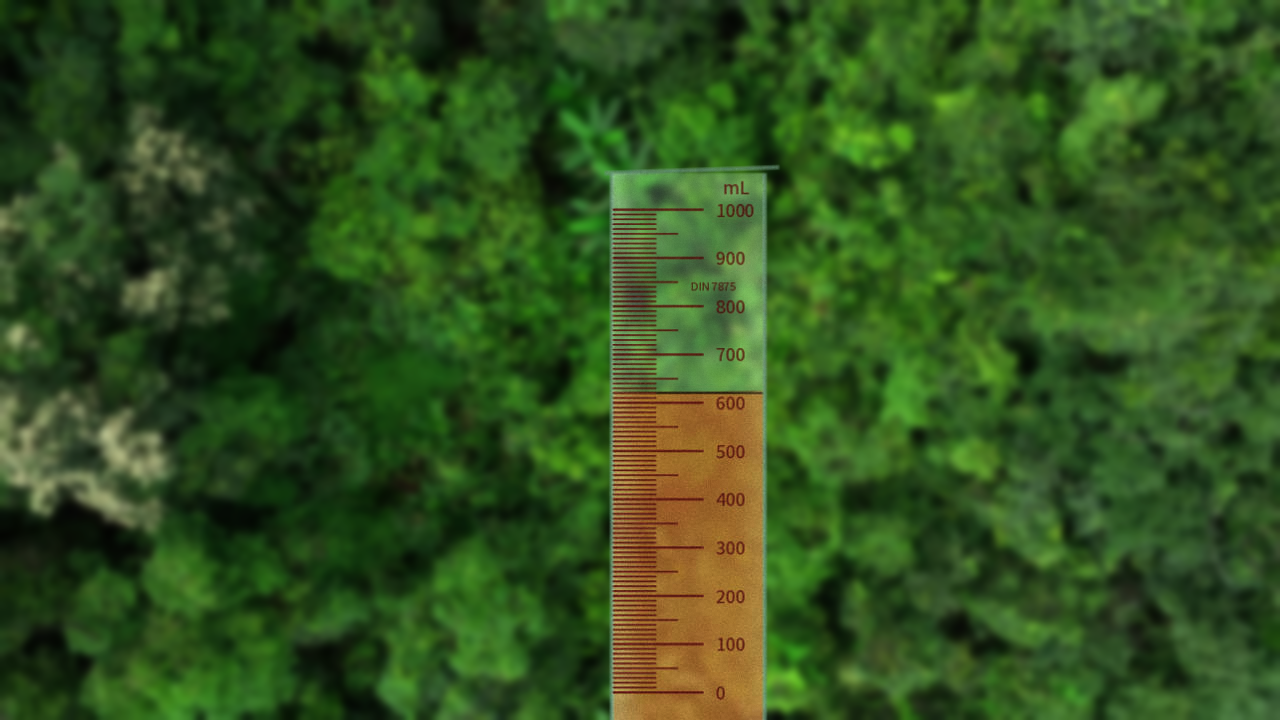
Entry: value=620 unit=mL
